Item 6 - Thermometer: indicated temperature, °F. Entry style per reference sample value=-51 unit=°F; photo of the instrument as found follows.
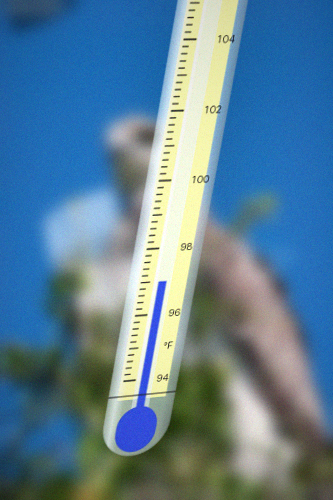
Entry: value=97 unit=°F
